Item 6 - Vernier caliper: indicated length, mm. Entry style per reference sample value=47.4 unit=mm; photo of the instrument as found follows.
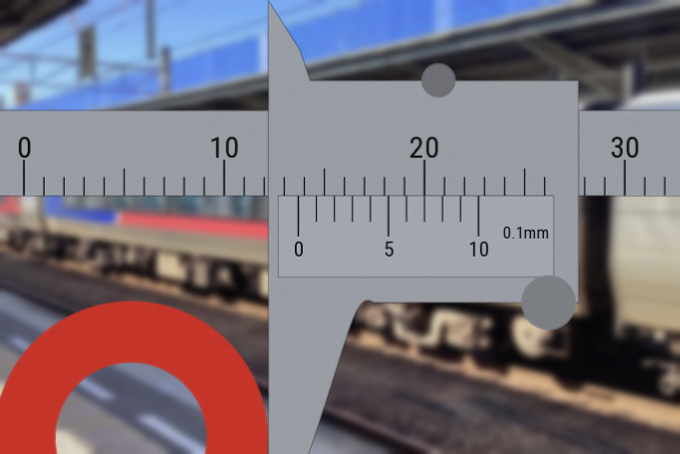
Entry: value=13.7 unit=mm
